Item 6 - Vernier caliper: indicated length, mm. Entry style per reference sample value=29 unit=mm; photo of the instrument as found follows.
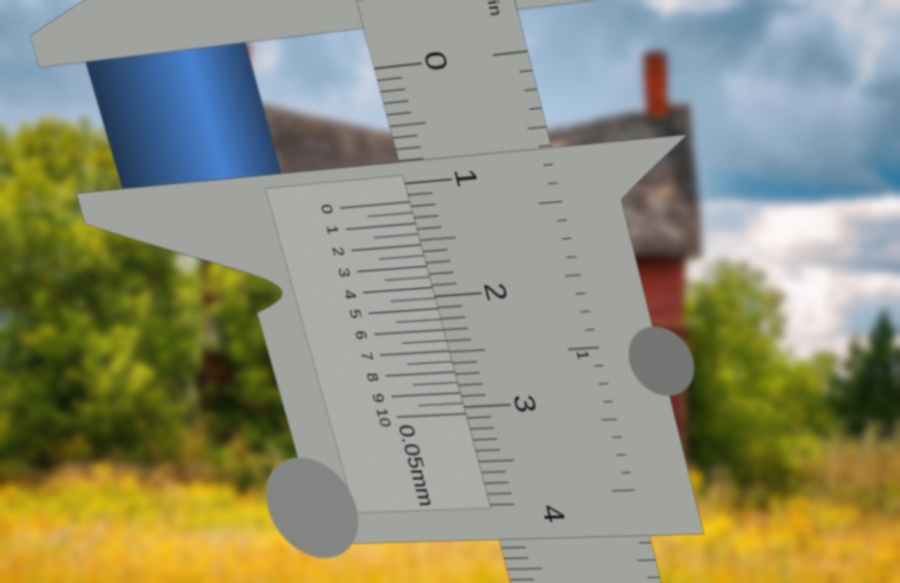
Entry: value=11.6 unit=mm
